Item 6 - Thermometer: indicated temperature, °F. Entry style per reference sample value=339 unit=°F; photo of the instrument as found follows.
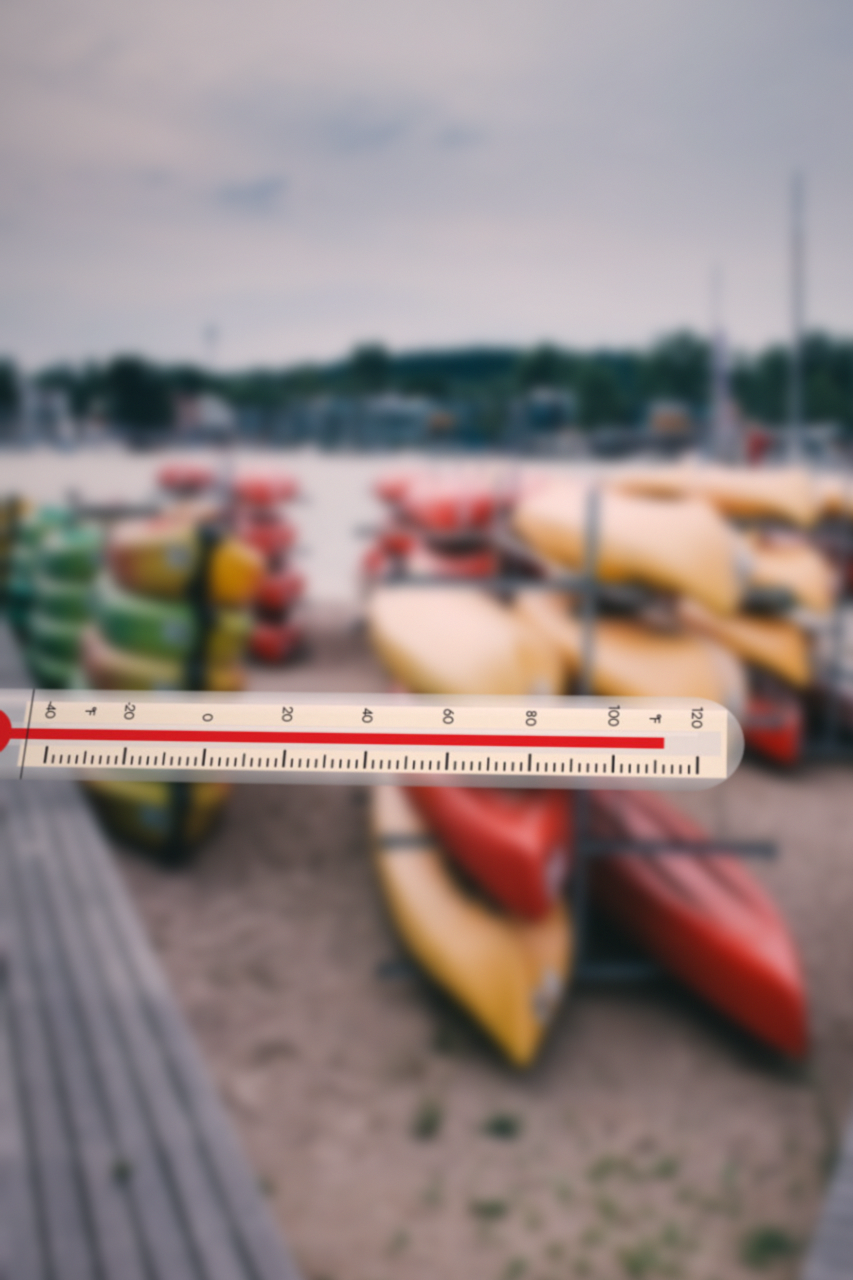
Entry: value=112 unit=°F
